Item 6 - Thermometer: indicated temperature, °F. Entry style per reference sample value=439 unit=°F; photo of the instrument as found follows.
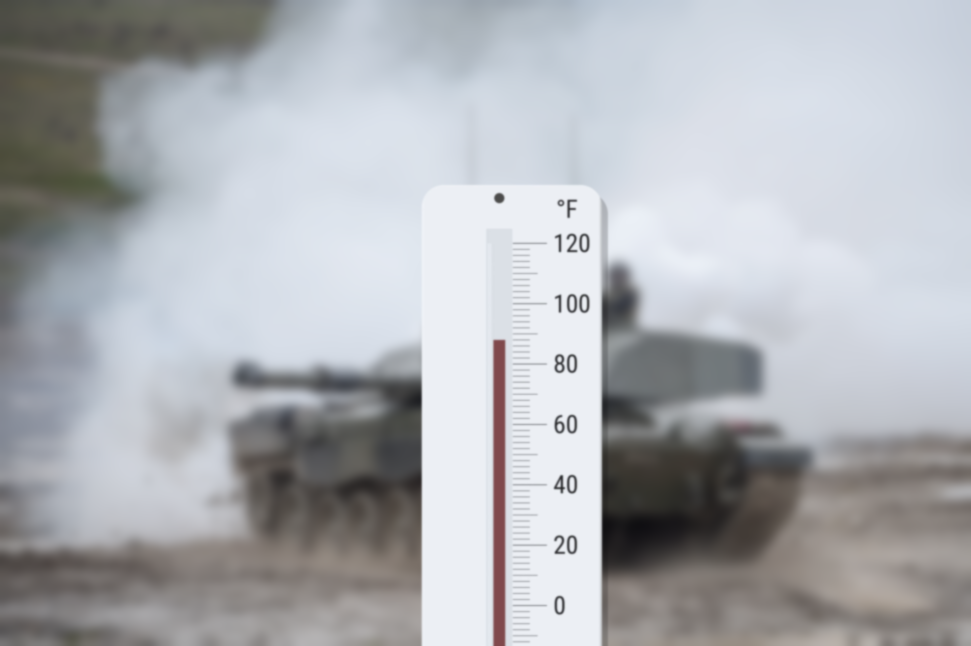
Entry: value=88 unit=°F
